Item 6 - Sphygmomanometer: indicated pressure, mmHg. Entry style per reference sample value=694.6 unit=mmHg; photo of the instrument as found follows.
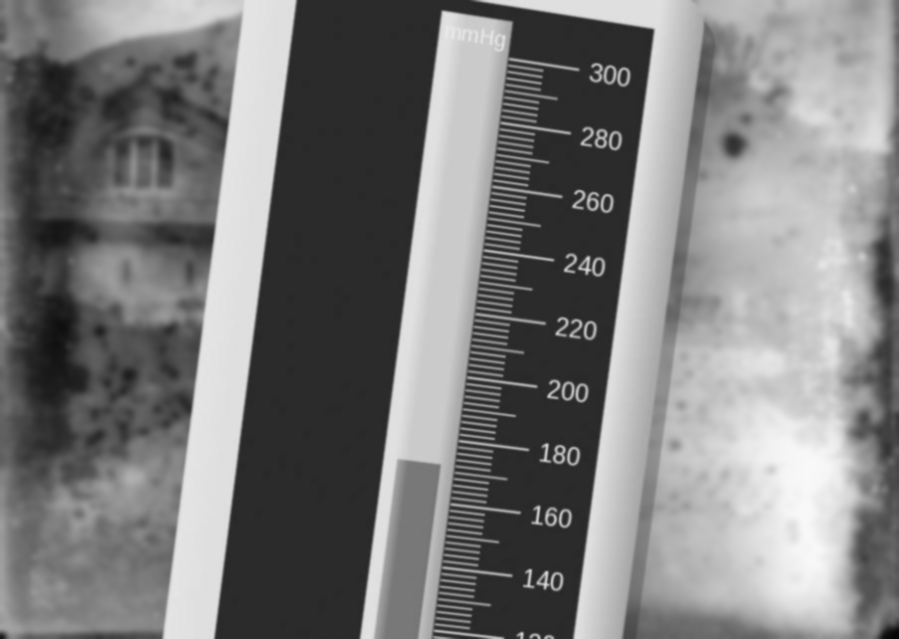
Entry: value=172 unit=mmHg
